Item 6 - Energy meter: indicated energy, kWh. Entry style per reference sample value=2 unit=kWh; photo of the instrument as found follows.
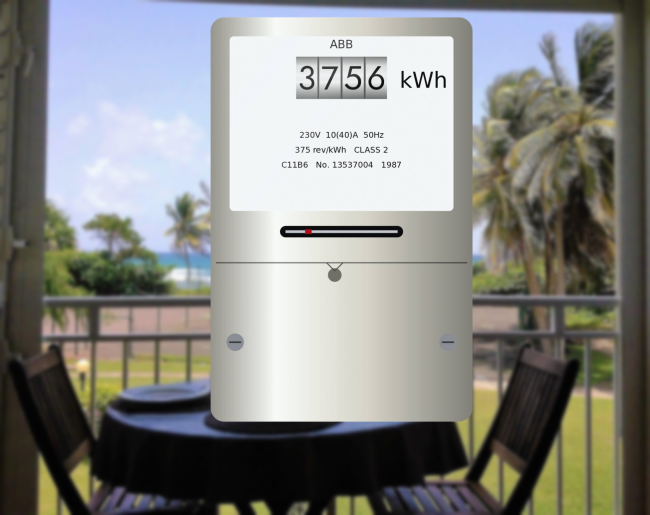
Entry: value=3756 unit=kWh
